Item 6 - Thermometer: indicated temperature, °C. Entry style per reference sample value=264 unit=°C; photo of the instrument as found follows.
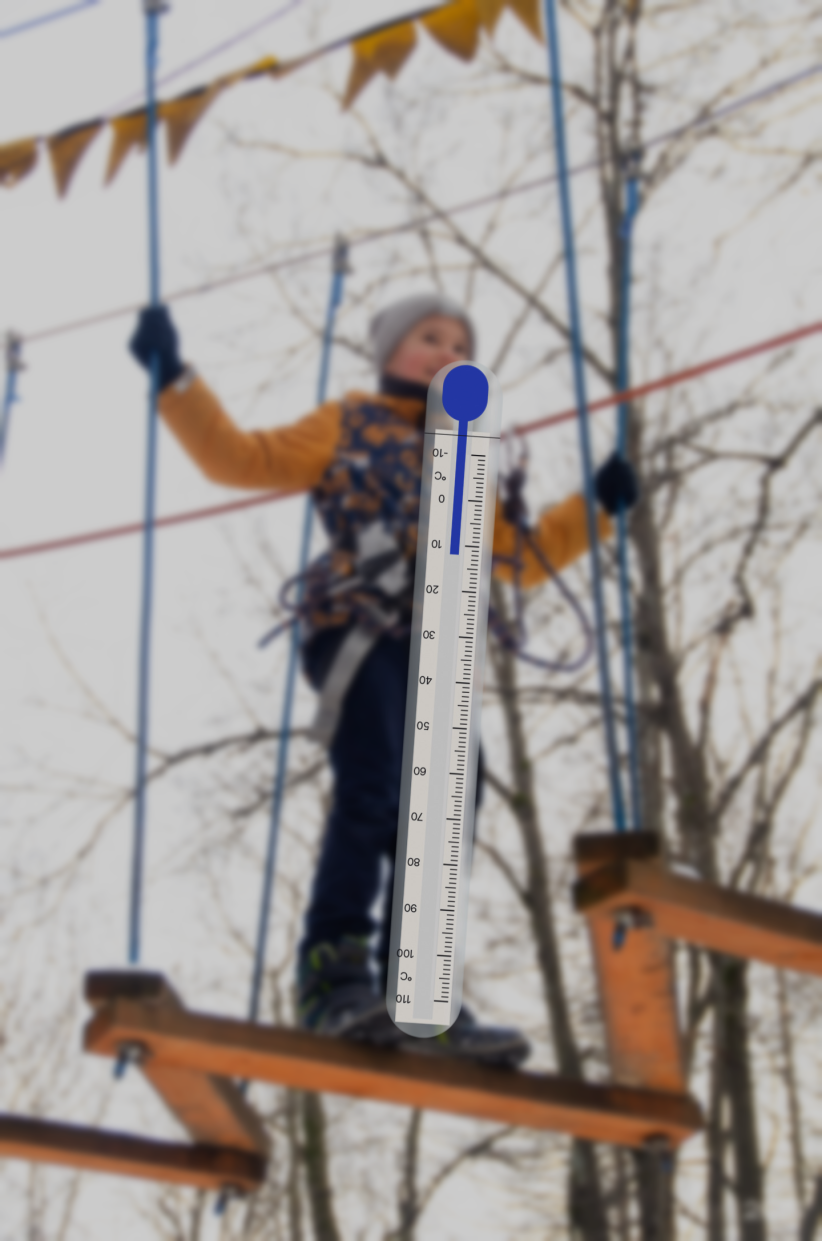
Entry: value=12 unit=°C
